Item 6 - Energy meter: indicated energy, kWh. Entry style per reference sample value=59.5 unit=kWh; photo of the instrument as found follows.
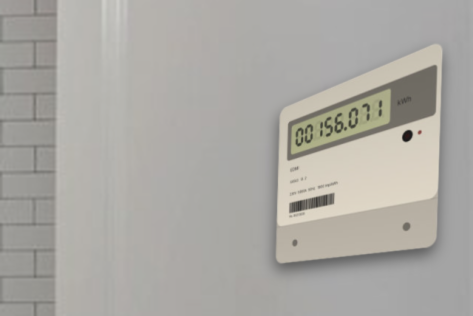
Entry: value=156.071 unit=kWh
